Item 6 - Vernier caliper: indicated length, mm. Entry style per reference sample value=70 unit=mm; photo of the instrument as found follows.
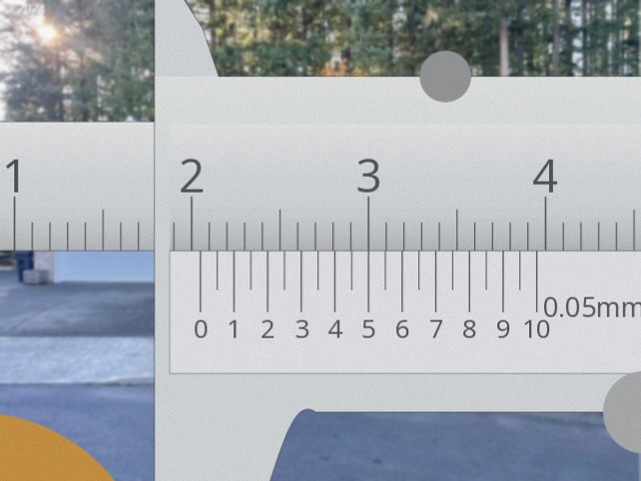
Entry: value=20.5 unit=mm
